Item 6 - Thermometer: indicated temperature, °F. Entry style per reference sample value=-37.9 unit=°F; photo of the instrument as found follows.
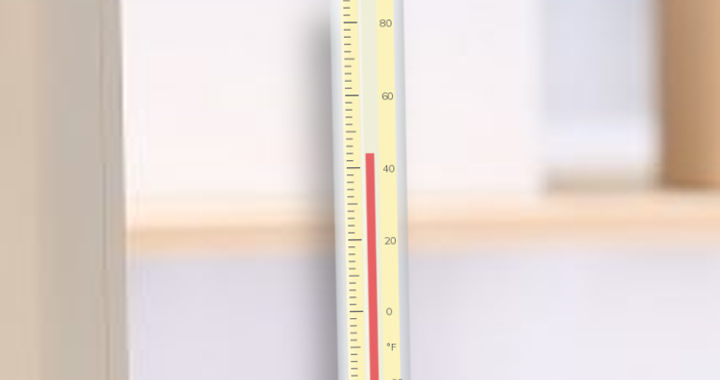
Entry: value=44 unit=°F
